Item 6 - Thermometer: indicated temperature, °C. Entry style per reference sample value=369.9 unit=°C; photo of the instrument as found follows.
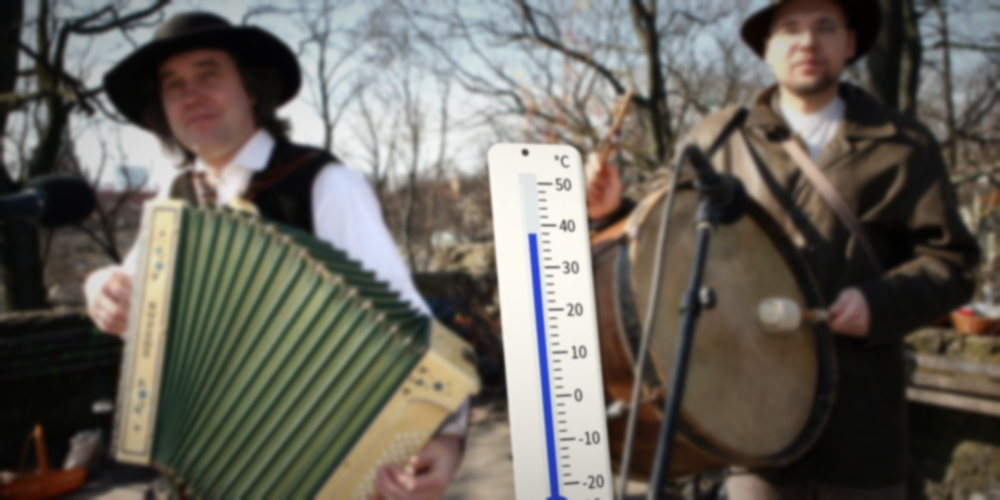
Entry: value=38 unit=°C
